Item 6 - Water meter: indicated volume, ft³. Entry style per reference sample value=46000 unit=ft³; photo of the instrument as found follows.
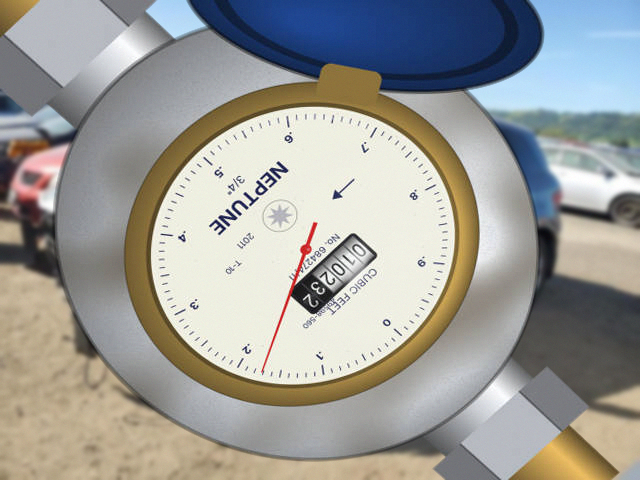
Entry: value=10232.17 unit=ft³
